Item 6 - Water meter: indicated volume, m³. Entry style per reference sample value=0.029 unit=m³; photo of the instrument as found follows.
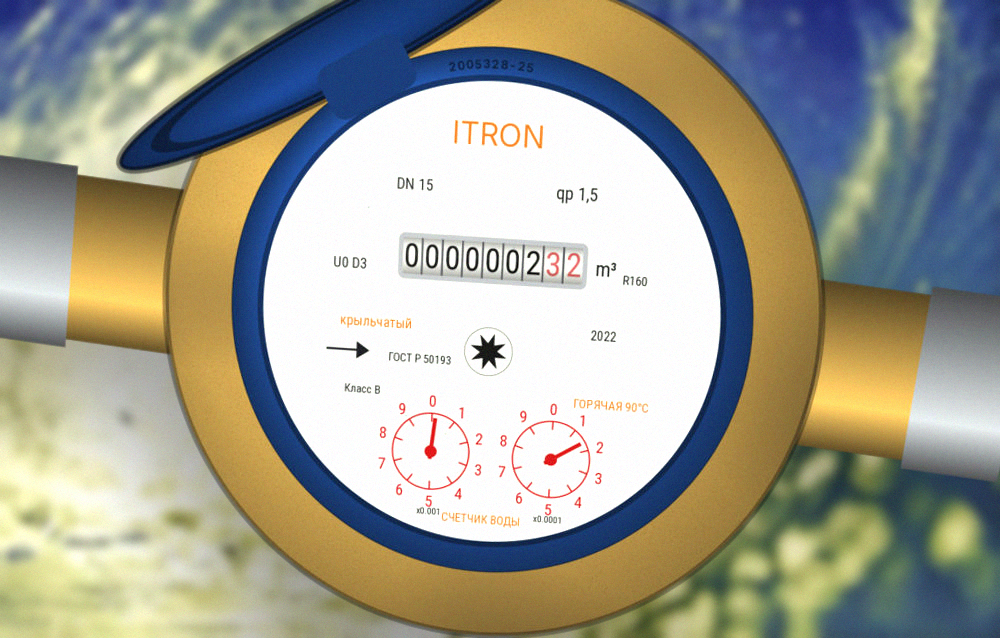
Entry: value=2.3201 unit=m³
